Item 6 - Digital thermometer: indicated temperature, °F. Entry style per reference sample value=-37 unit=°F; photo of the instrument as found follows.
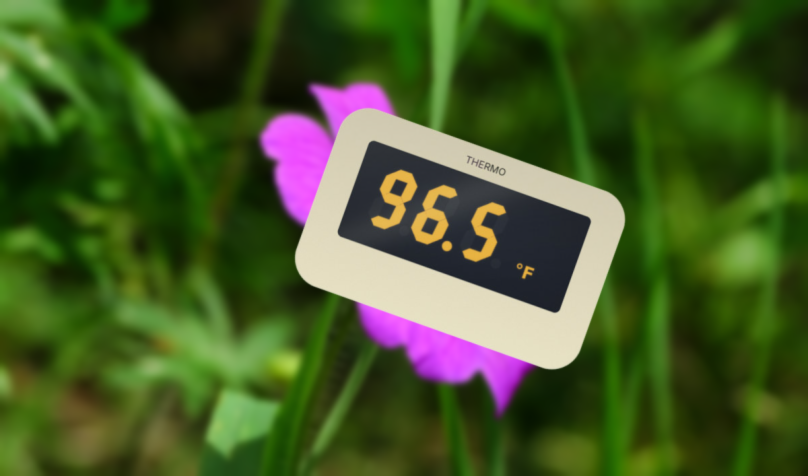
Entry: value=96.5 unit=°F
